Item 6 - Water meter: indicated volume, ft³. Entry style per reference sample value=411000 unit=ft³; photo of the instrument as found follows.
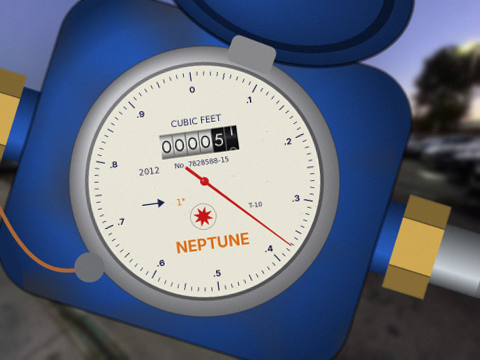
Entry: value=51.37 unit=ft³
